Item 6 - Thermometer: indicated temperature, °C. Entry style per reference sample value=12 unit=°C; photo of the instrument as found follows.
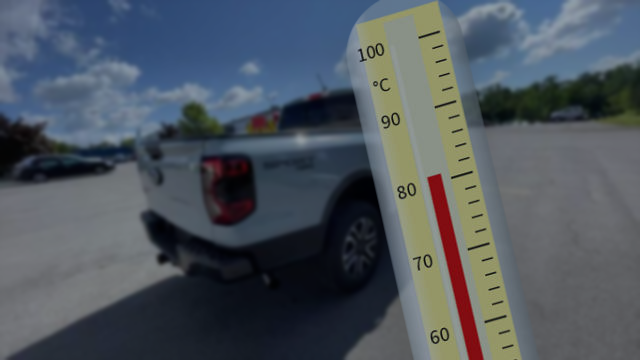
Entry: value=81 unit=°C
